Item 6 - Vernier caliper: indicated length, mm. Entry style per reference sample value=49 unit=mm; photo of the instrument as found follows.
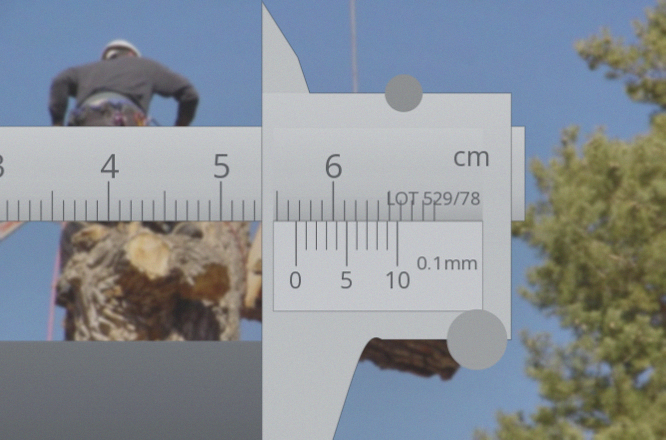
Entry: value=56.7 unit=mm
